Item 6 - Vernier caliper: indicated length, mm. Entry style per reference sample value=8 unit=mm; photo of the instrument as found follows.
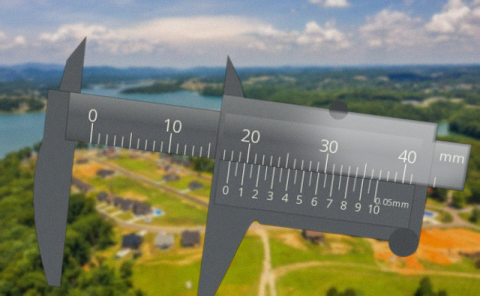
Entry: value=17.8 unit=mm
